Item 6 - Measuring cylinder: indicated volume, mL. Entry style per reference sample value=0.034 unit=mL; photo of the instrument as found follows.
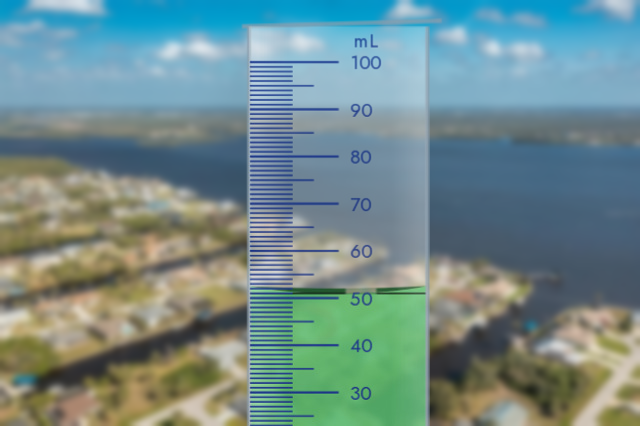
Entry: value=51 unit=mL
